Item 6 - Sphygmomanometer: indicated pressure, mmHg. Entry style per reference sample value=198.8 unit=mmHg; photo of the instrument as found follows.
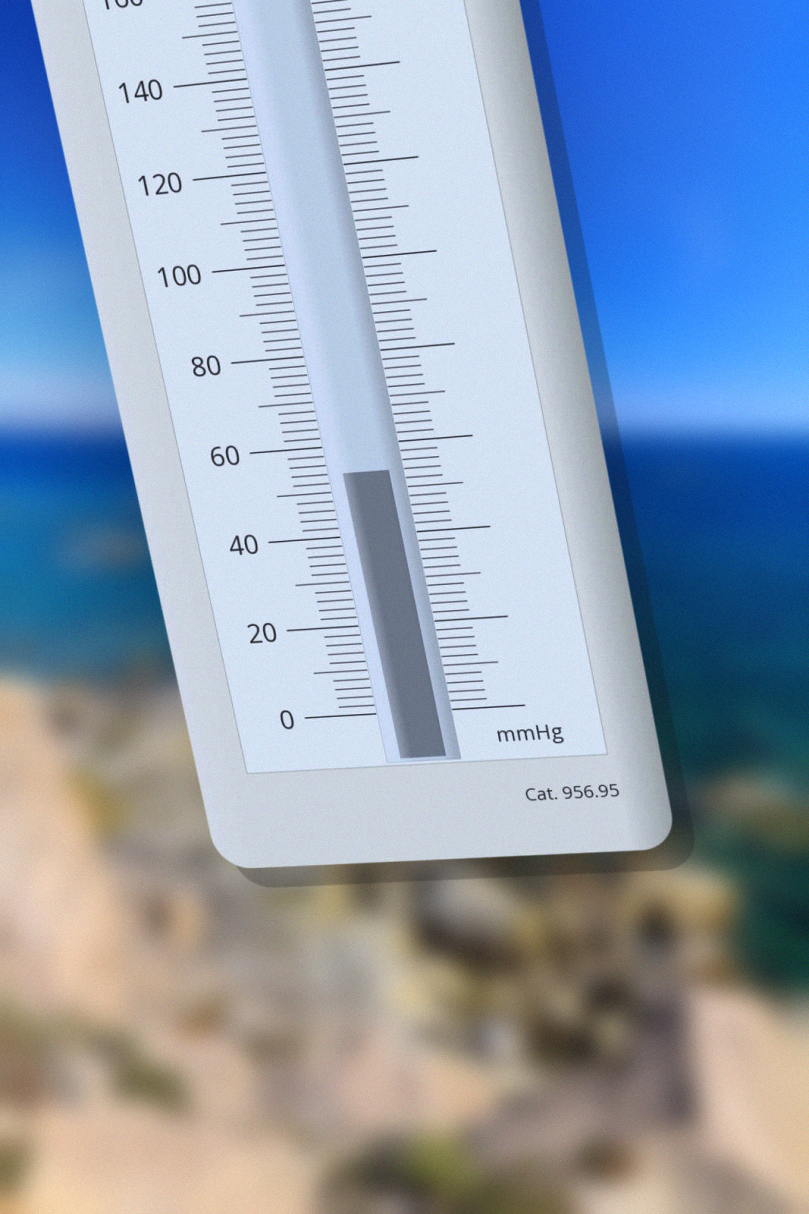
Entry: value=54 unit=mmHg
